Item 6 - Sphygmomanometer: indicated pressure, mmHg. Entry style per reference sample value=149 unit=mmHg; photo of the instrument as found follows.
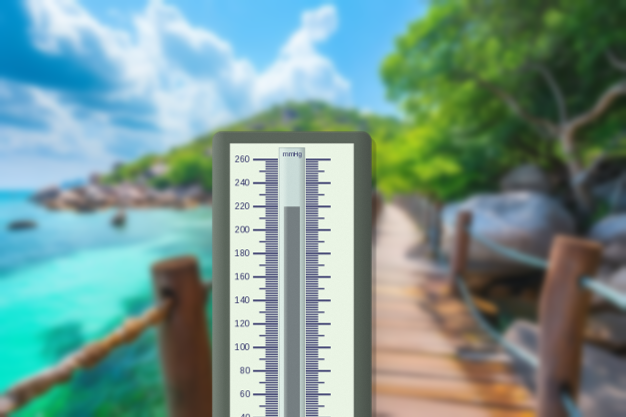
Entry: value=220 unit=mmHg
